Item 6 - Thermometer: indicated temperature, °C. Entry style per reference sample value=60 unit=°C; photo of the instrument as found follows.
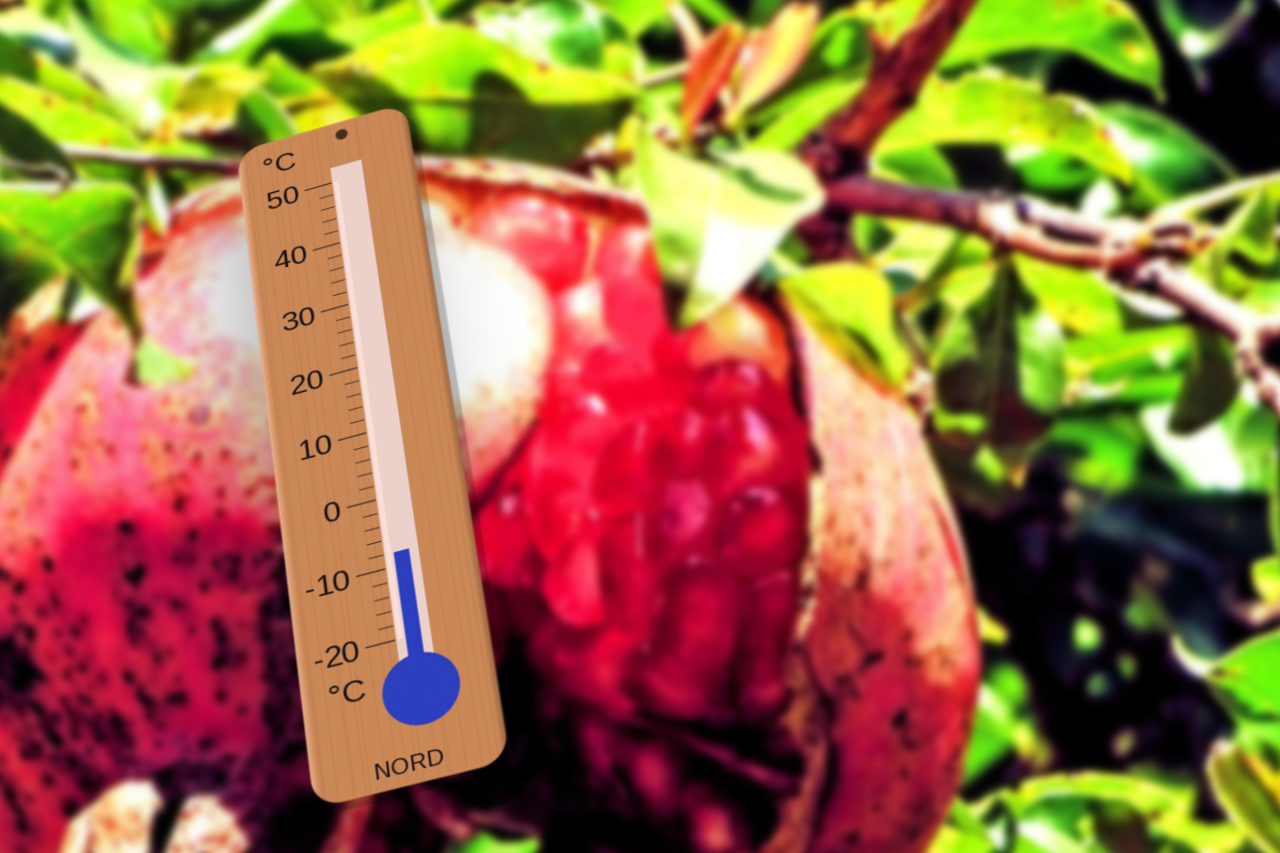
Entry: value=-8 unit=°C
